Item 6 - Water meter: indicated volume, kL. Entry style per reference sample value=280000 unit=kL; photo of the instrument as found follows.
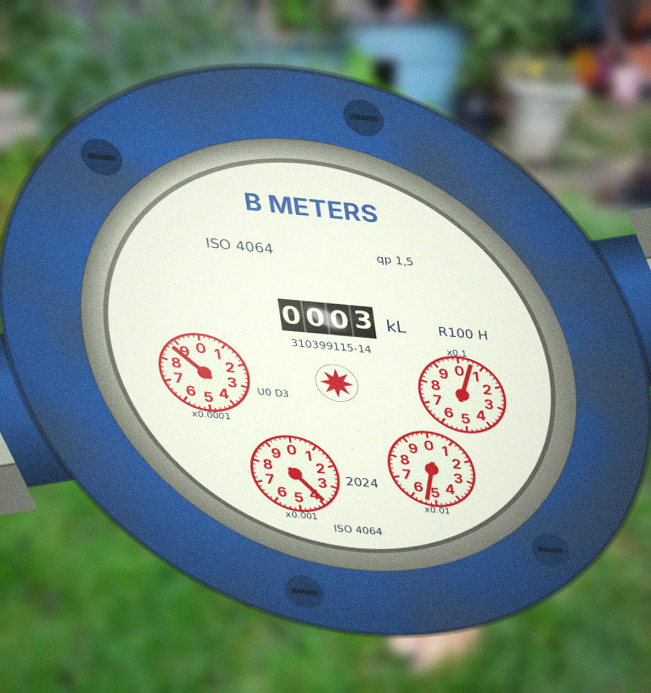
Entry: value=3.0538 unit=kL
